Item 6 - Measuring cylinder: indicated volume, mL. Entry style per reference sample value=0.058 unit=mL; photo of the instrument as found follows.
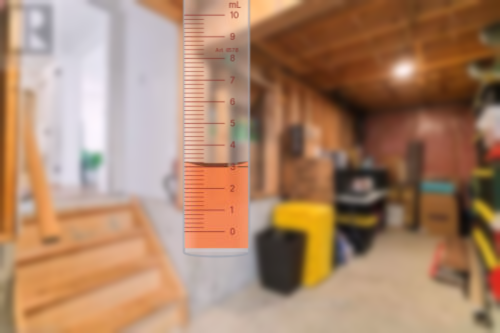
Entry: value=3 unit=mL
